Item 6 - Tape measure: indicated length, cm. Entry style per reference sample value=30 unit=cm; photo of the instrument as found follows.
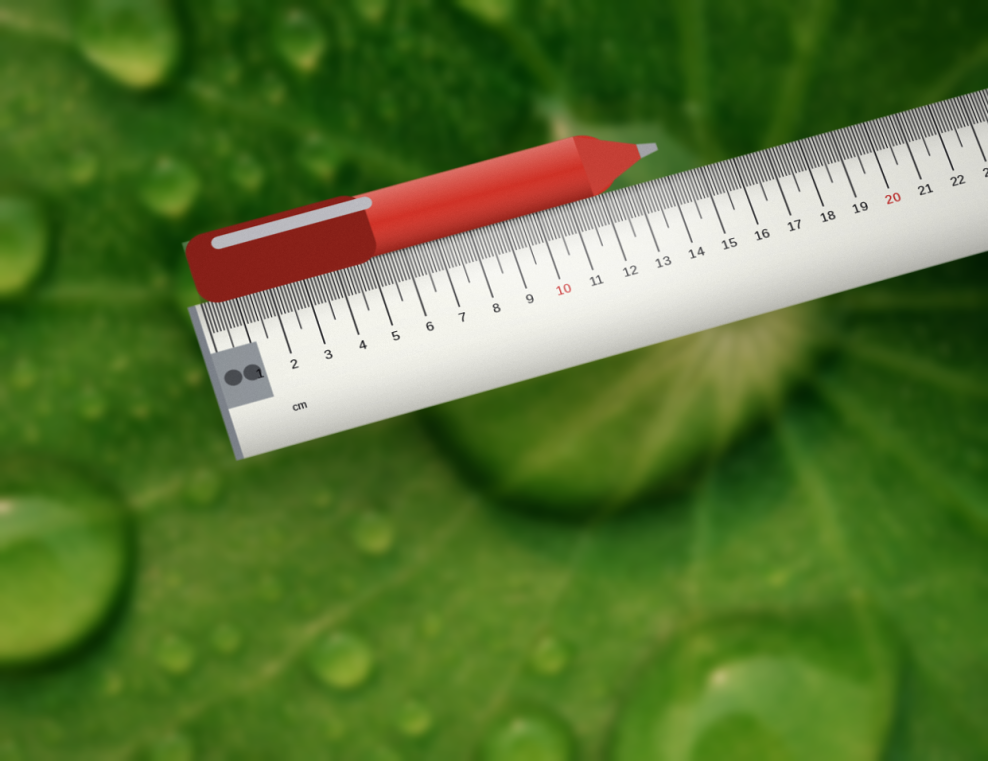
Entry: value=14 unit=cm
